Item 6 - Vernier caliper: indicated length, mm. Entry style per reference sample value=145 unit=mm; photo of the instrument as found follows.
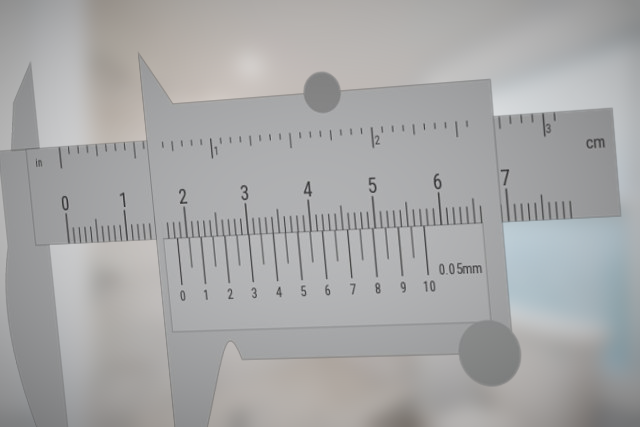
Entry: value=18.4 unit=mm
